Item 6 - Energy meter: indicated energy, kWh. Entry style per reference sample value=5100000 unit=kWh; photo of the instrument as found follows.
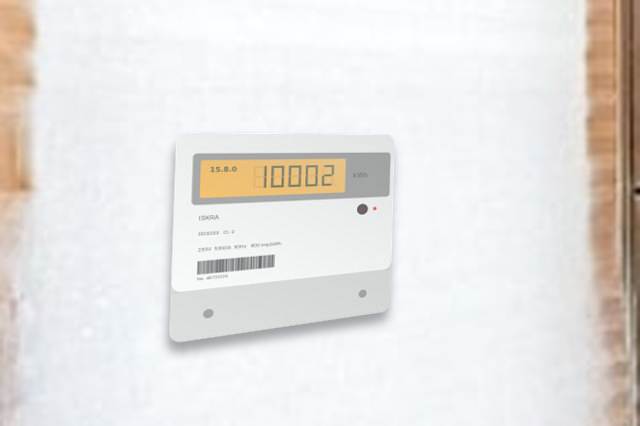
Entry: value=10002 unit=kWh
